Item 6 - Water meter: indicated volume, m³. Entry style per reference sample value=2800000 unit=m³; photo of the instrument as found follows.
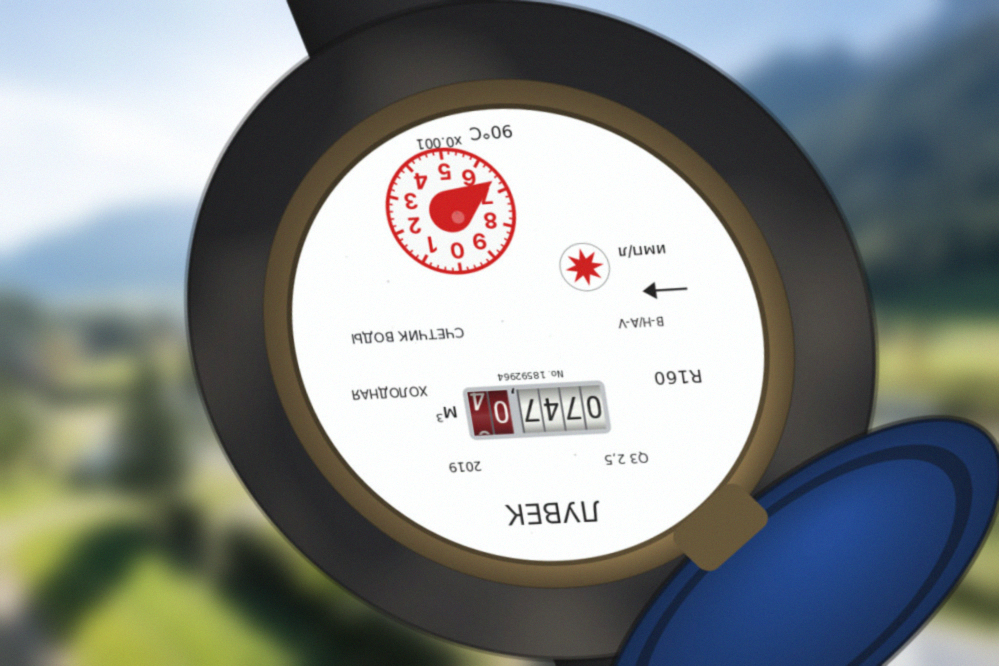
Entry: value=747.036 unit=m³
